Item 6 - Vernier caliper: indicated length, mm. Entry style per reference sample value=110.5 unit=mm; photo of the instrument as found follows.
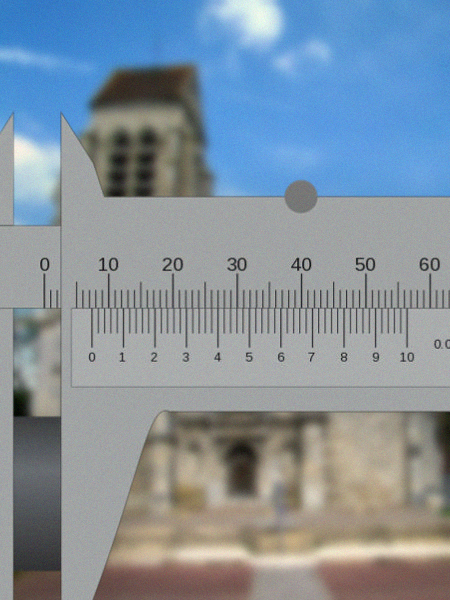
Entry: value=7.4 unit=mm
